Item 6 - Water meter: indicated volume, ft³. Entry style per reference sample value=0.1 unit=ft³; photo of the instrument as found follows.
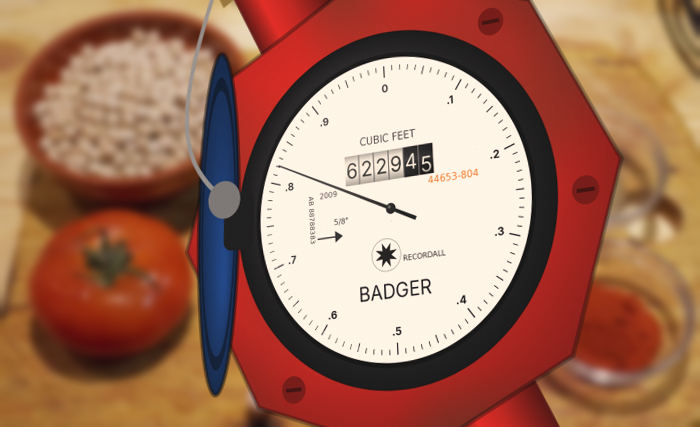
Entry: value=622944.82 unit=ft³
